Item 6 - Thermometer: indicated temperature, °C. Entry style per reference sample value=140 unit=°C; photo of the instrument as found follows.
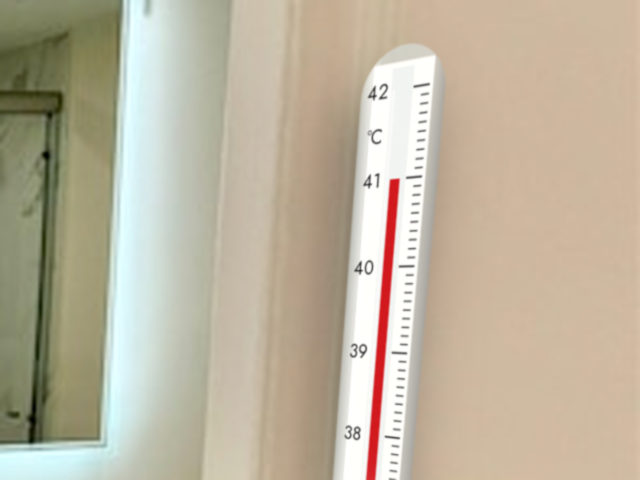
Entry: value=41 unit=°C
